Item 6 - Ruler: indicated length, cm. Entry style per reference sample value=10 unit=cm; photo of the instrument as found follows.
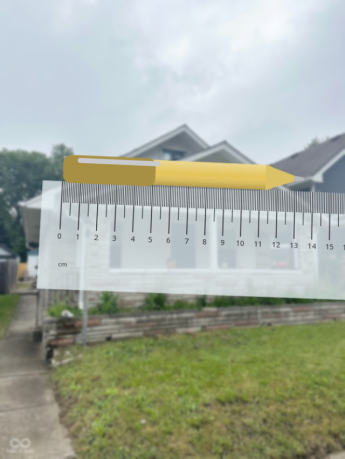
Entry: value=13.5 unit=cm
